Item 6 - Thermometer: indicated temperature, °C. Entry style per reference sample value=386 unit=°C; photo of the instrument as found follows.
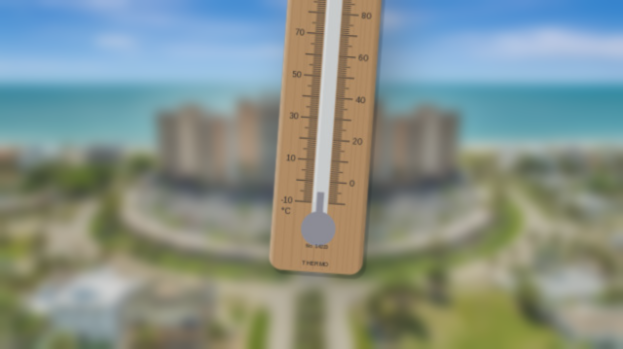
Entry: value=-5 unit=°C
